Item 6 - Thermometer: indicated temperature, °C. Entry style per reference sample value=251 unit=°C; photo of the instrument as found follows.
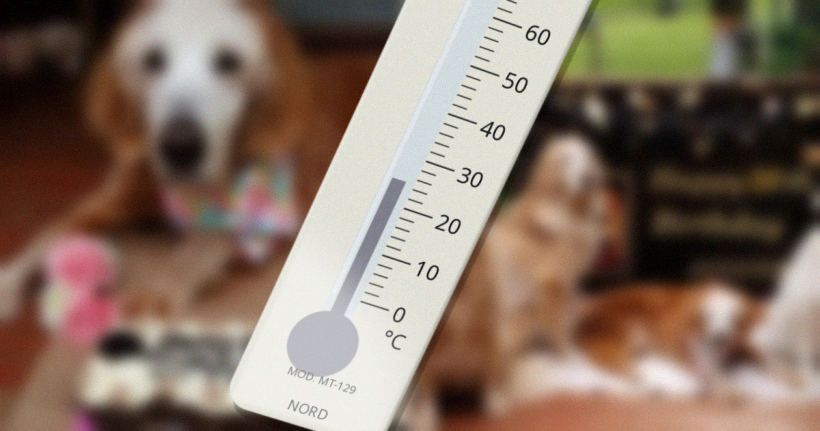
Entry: value=25 unit=°C
